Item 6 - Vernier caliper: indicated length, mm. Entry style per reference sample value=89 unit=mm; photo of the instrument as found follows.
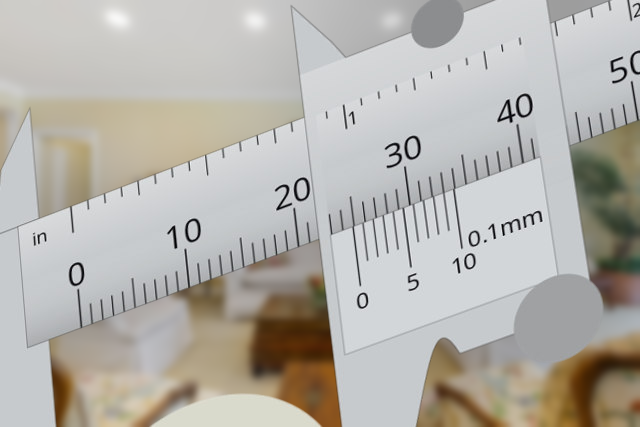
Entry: value=24.9 unit=mm
